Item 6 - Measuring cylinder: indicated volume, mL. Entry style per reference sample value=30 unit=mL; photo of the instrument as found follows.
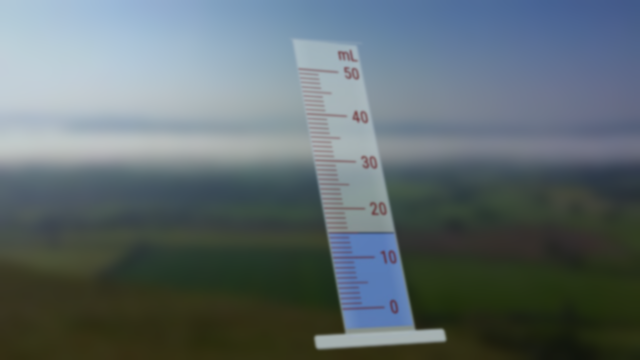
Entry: value=15 unit=mL
